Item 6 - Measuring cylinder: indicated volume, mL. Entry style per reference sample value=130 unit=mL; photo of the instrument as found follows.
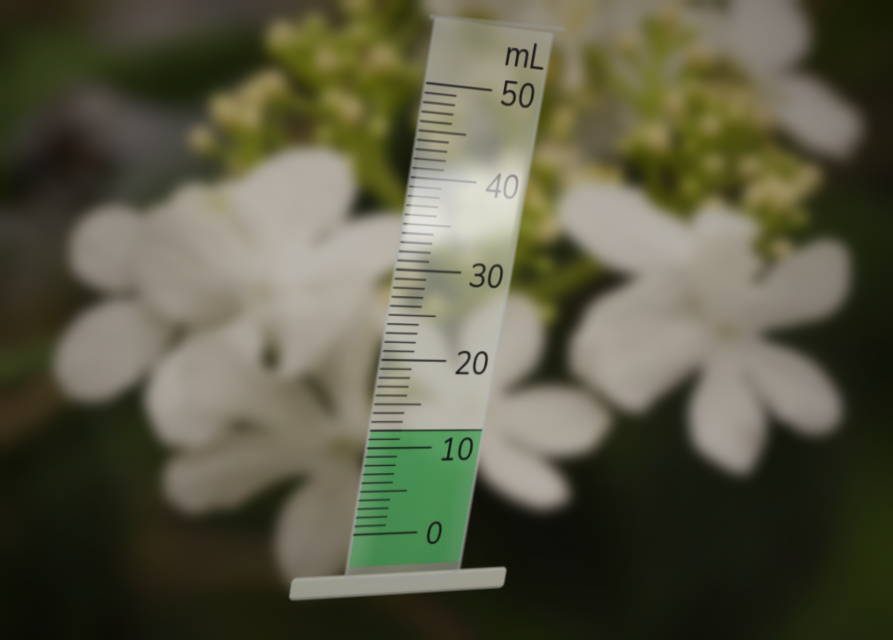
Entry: value=12 unit=mL
